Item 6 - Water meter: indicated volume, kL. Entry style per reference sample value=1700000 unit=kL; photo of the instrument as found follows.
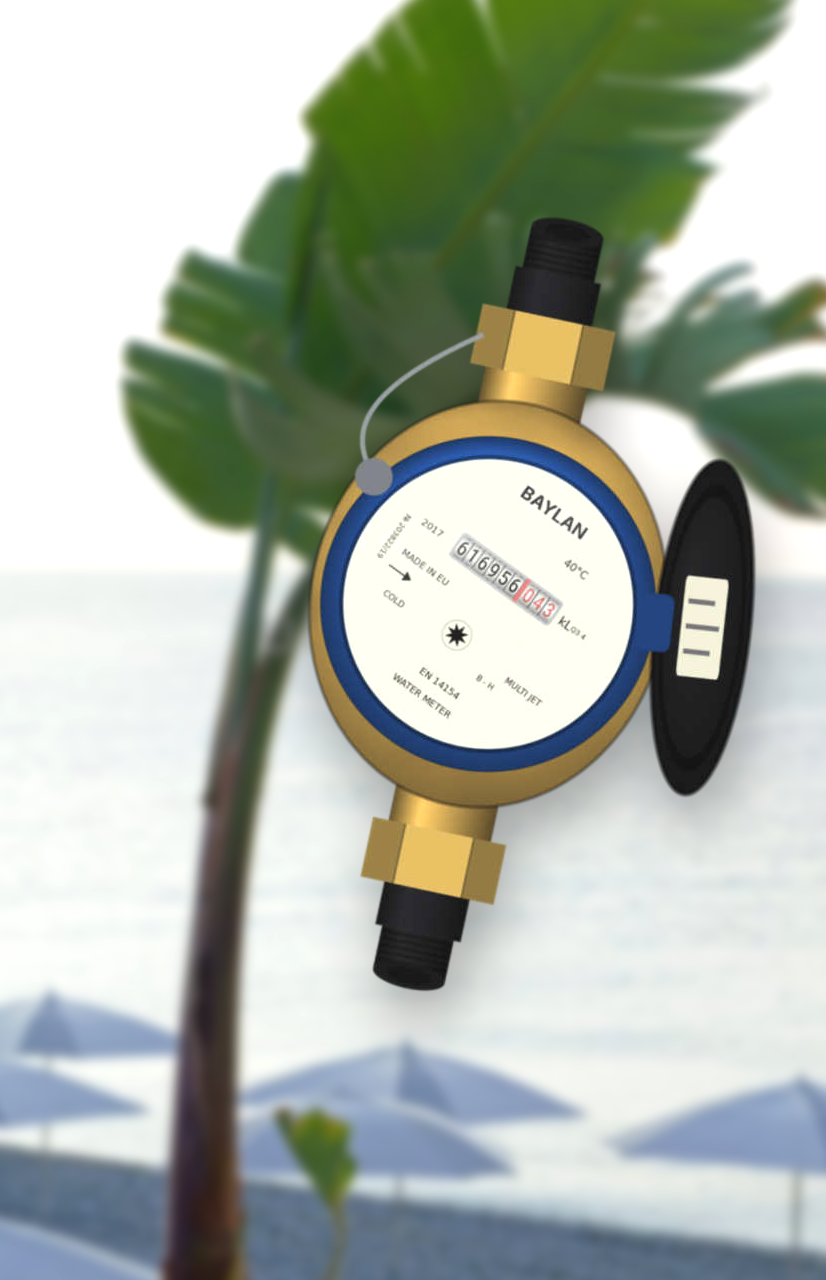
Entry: value=616956.043 unit=kL
